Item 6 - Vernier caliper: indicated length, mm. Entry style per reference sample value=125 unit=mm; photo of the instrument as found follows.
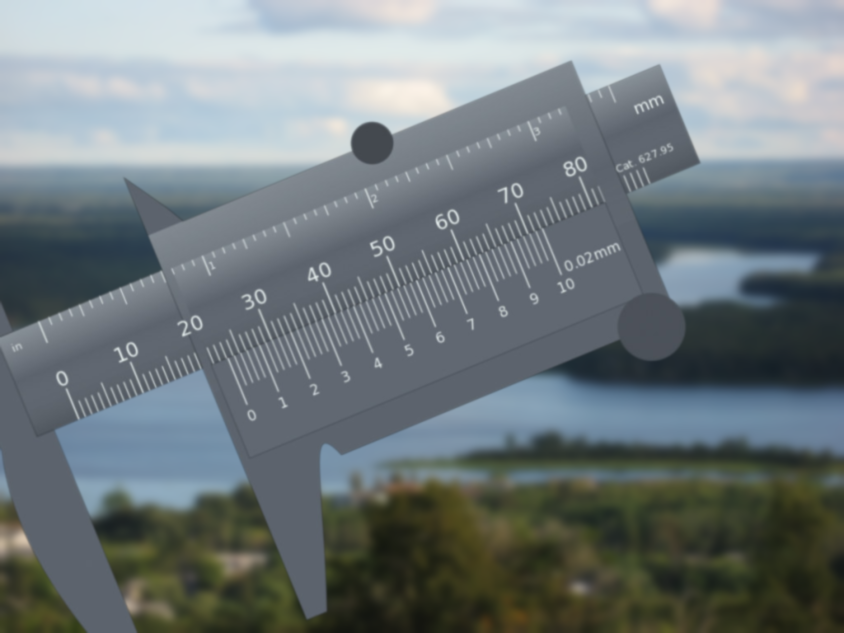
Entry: value=23.2 unit=mm
